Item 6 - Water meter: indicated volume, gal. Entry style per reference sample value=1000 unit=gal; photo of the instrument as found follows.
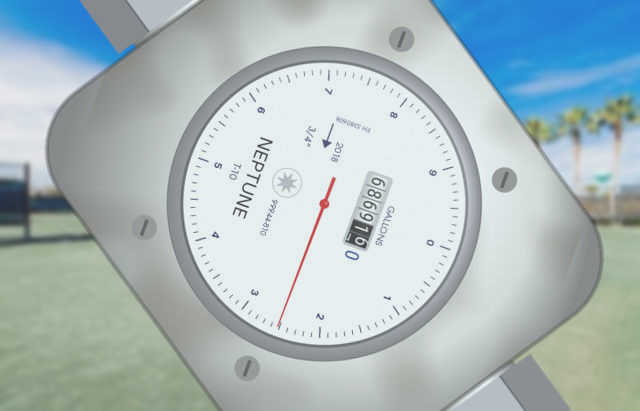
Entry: value=6869162.5 unit=gal
